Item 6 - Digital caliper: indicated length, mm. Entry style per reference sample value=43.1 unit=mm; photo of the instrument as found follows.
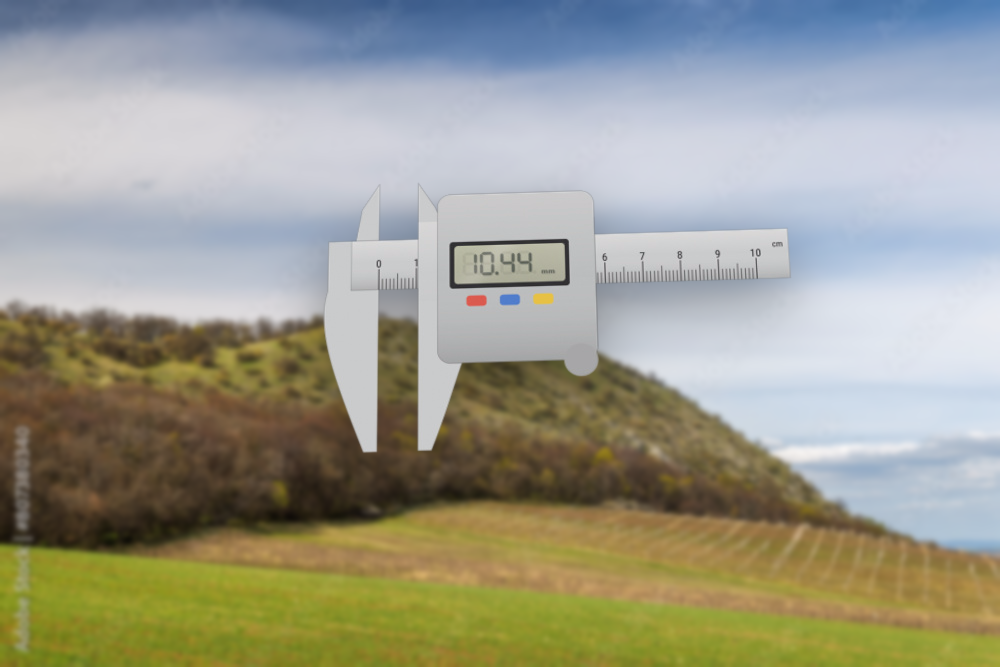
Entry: value=10.44 unit=mm
